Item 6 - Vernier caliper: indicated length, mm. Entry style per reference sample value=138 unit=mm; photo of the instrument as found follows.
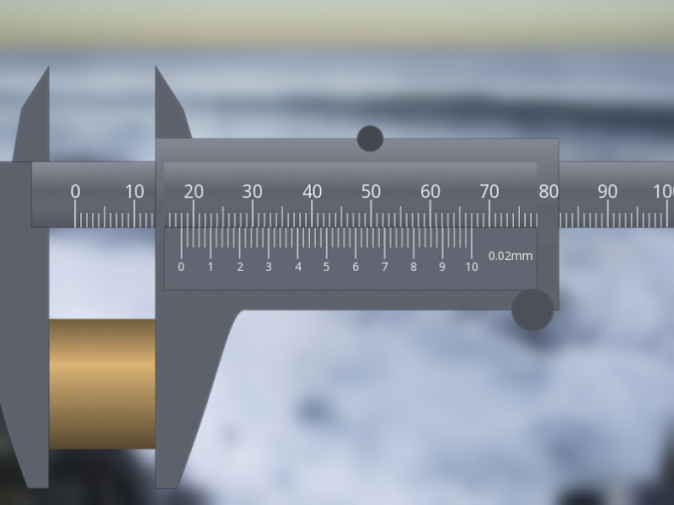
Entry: value=18.0 unit=mm
